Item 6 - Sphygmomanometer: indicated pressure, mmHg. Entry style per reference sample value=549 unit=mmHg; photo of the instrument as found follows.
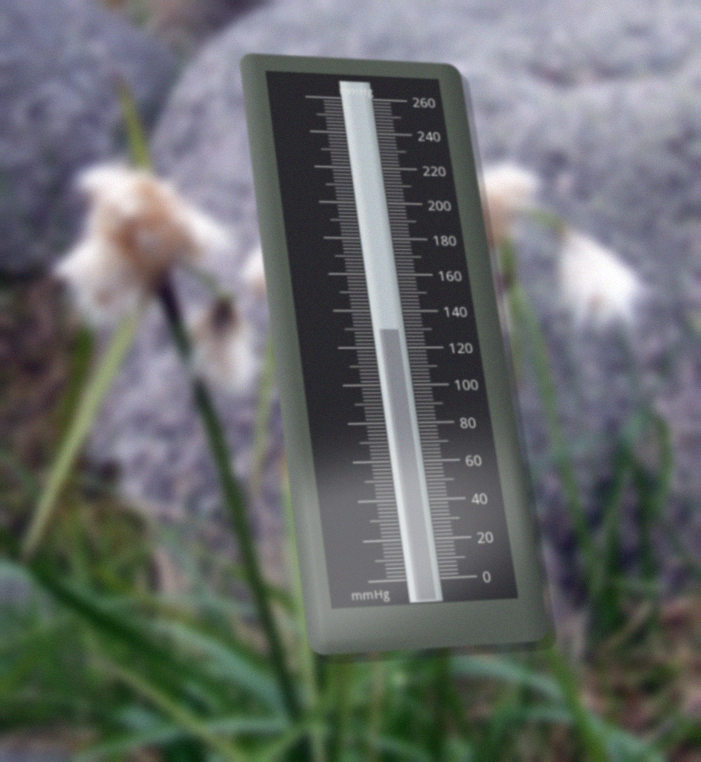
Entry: value=130 unit=mmHg
